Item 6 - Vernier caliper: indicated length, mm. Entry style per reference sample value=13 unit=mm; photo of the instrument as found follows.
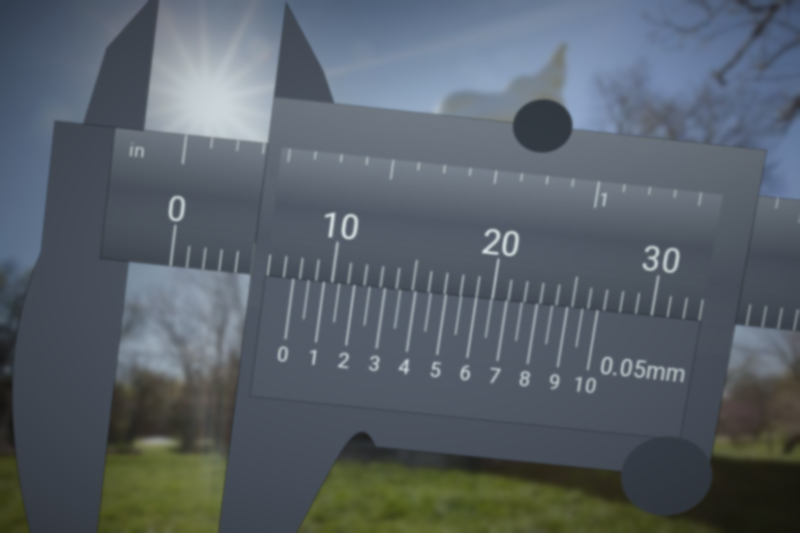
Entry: value=7.6 unit=mm
